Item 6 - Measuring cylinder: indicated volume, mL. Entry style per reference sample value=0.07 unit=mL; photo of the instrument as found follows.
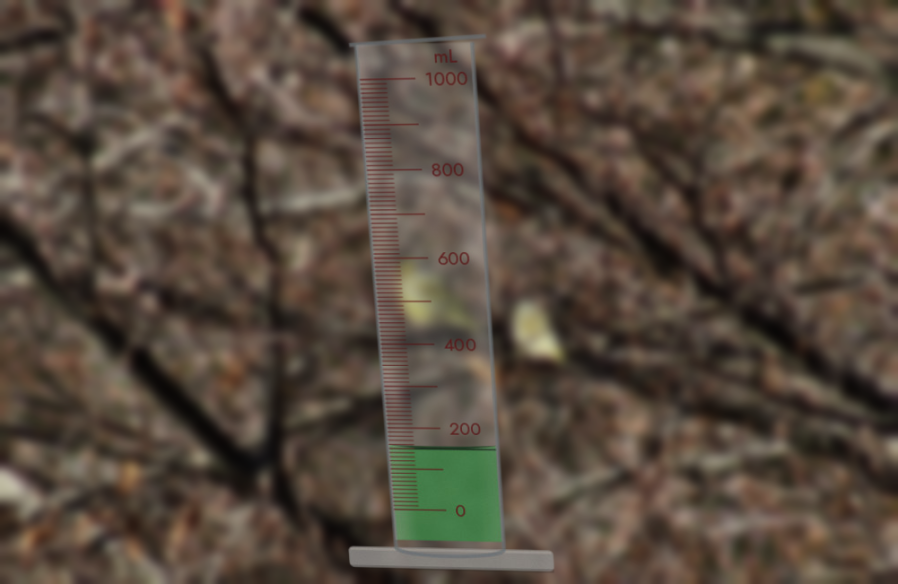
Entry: value=150 unit=mL
